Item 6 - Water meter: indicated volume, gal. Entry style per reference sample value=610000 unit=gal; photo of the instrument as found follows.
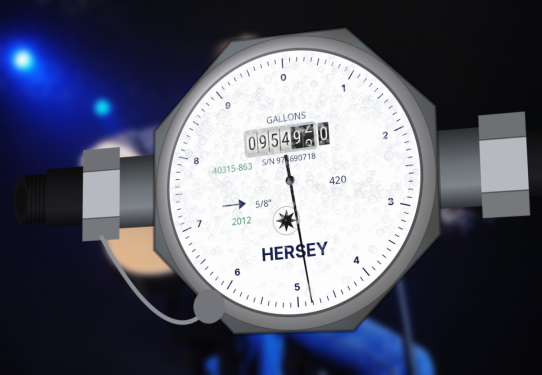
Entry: value=954924.8 unit=gal
